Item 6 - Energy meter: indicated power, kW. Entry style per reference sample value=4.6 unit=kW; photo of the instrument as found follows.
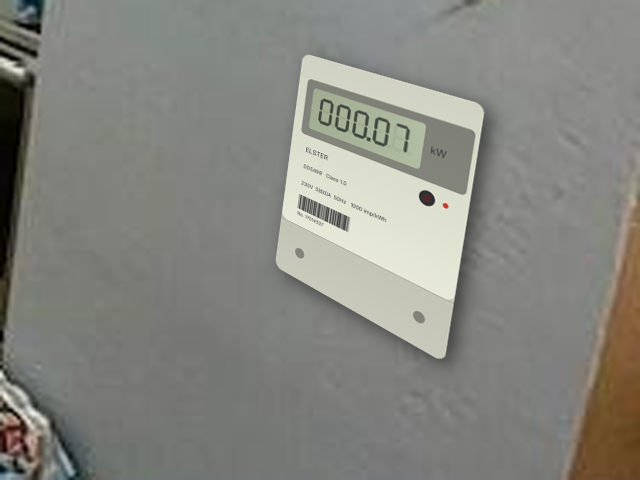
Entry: value=0.07 unit=kW
